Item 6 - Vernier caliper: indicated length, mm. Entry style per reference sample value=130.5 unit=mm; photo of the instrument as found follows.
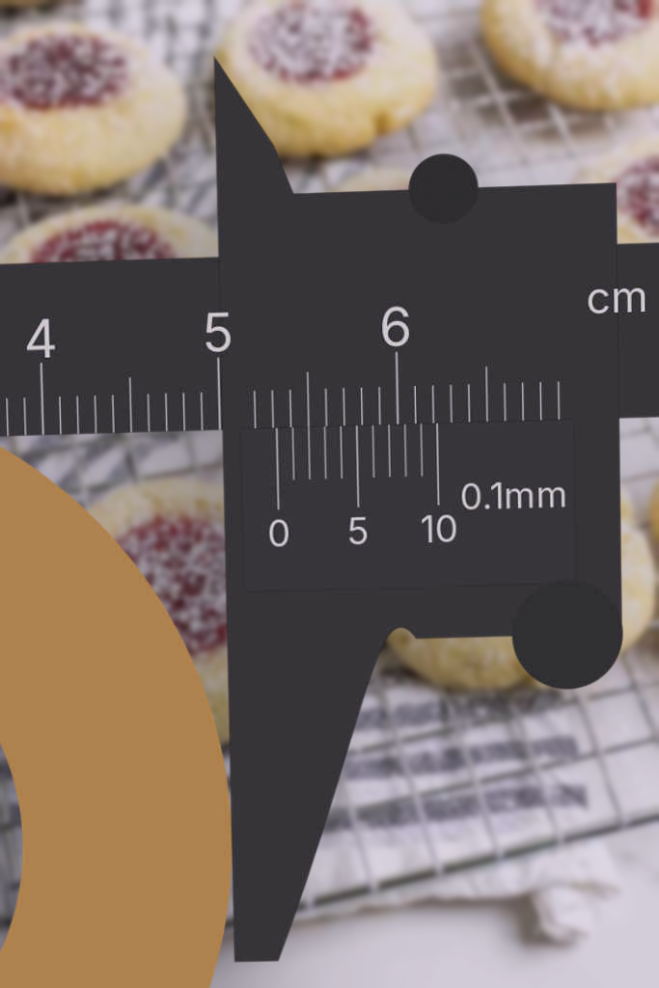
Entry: value=53.2 unit=mm
